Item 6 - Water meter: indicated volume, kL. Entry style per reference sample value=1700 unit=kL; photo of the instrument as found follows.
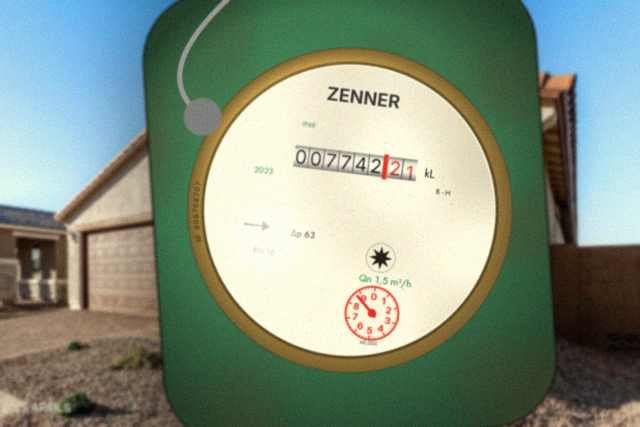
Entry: value=7742.208 unit=kL
